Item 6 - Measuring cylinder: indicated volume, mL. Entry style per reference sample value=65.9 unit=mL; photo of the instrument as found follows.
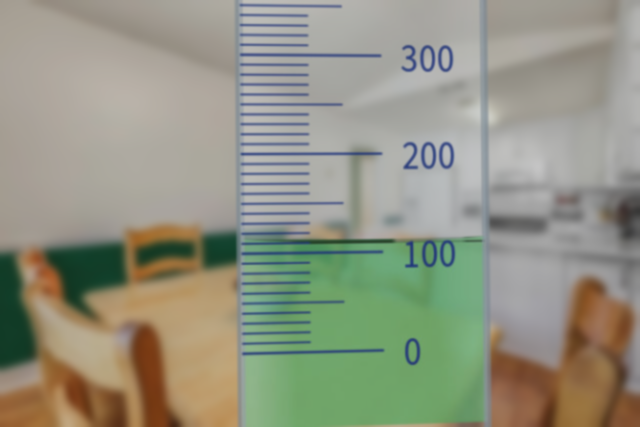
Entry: value=110 unit=mL
